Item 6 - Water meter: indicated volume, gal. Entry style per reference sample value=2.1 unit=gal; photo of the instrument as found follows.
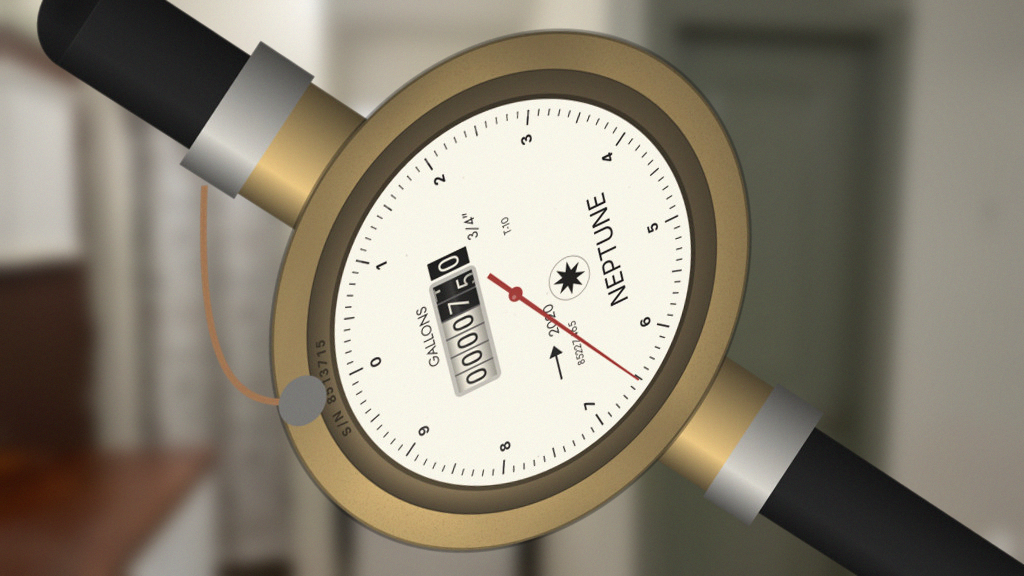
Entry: value=746.5 unit=gal
